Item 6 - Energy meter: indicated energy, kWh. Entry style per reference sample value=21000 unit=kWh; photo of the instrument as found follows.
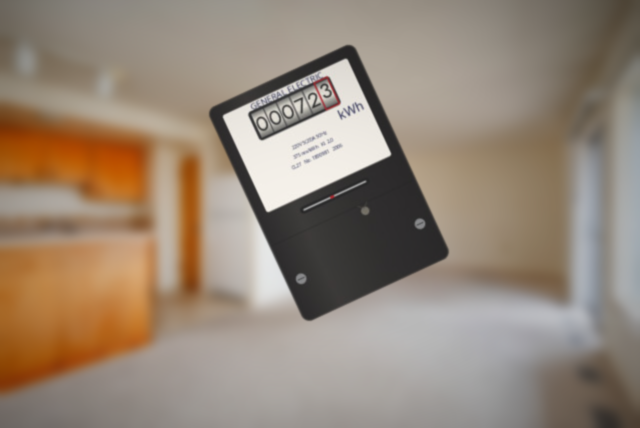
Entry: value=72.3 unit=kWh
